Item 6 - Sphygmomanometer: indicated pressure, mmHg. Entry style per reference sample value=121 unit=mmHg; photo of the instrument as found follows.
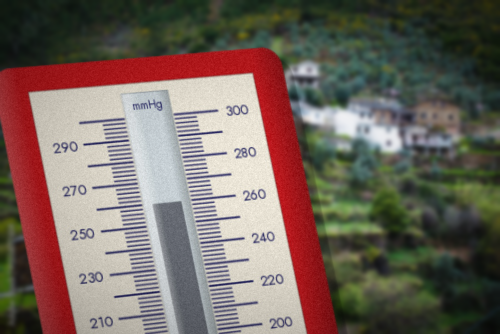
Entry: value=260 unit=mmHg
